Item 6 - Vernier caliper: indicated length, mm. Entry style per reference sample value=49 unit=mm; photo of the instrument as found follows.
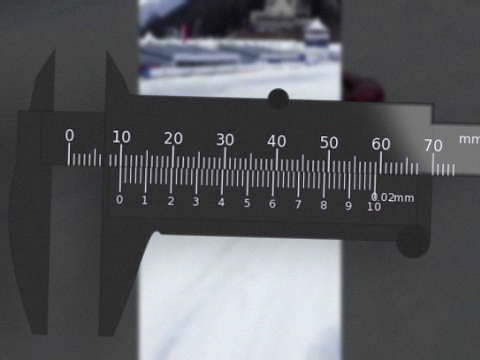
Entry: value=10.0 unit=mm
